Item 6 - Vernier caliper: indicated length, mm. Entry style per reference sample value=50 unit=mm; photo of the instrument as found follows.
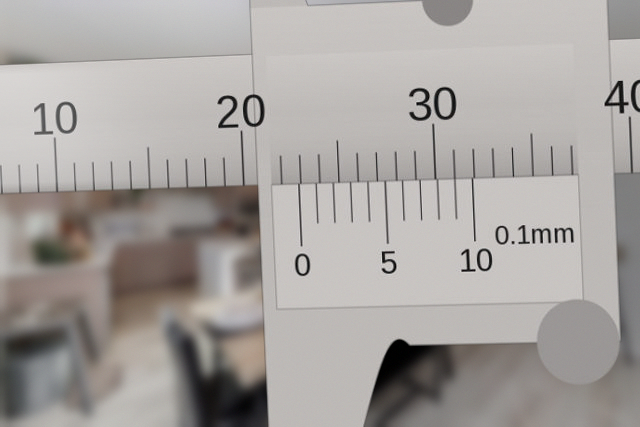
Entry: value=22.9 unit=mm
